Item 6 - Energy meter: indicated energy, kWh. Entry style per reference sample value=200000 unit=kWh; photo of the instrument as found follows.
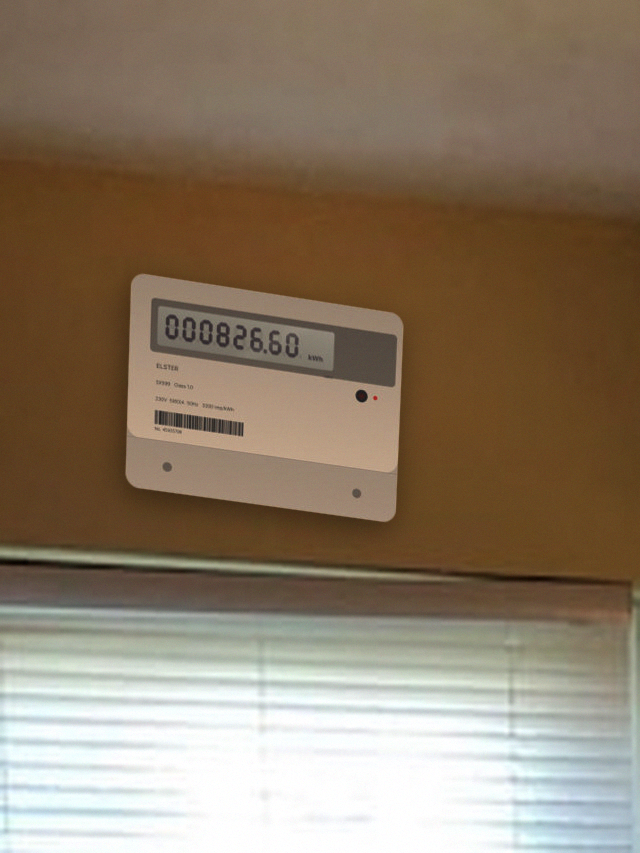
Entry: value=826.60 unit=kWh
